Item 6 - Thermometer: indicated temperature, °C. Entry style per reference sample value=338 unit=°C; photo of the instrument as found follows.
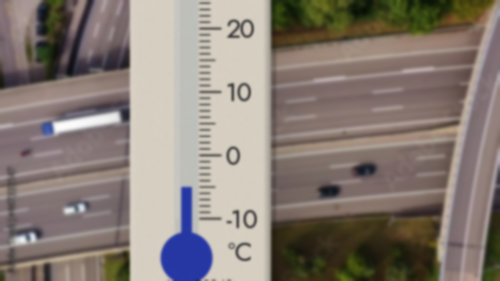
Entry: value=-5 unit=°C
